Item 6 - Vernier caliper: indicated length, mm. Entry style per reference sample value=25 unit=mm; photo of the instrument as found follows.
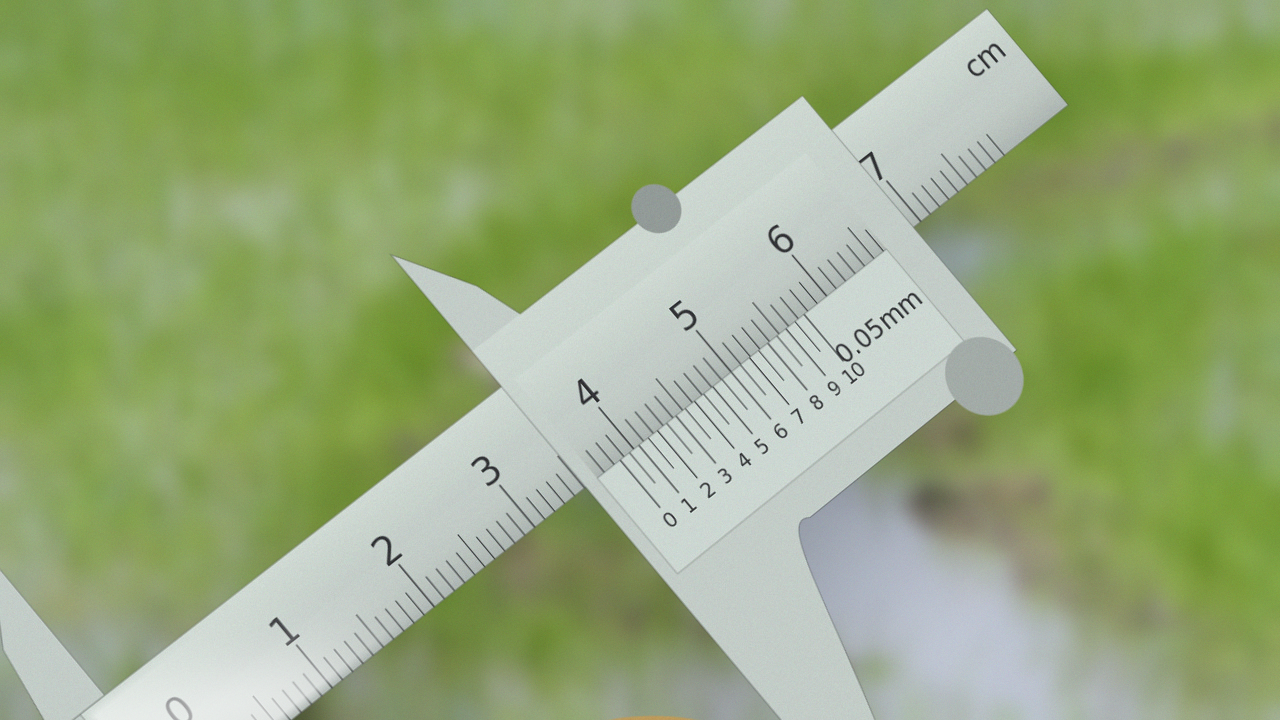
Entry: value=38.6 unit=mm
